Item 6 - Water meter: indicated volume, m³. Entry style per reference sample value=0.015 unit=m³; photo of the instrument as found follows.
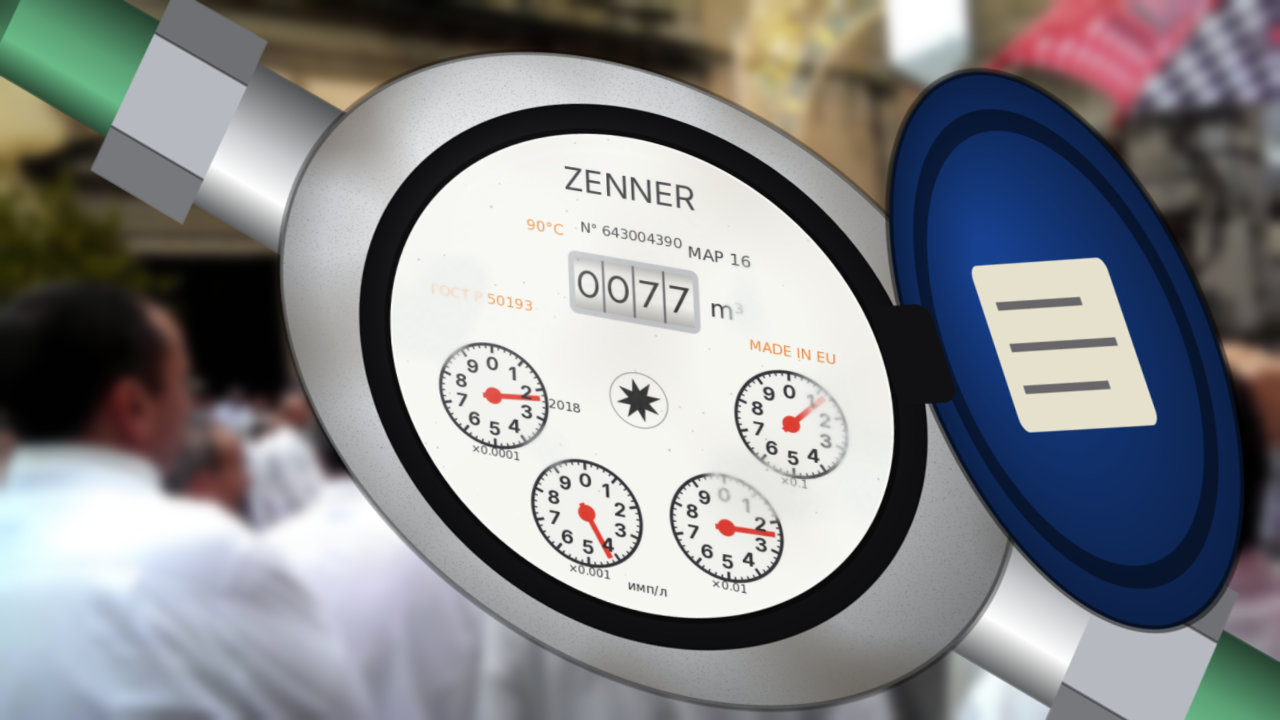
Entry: value=77.1242 unit=m³
